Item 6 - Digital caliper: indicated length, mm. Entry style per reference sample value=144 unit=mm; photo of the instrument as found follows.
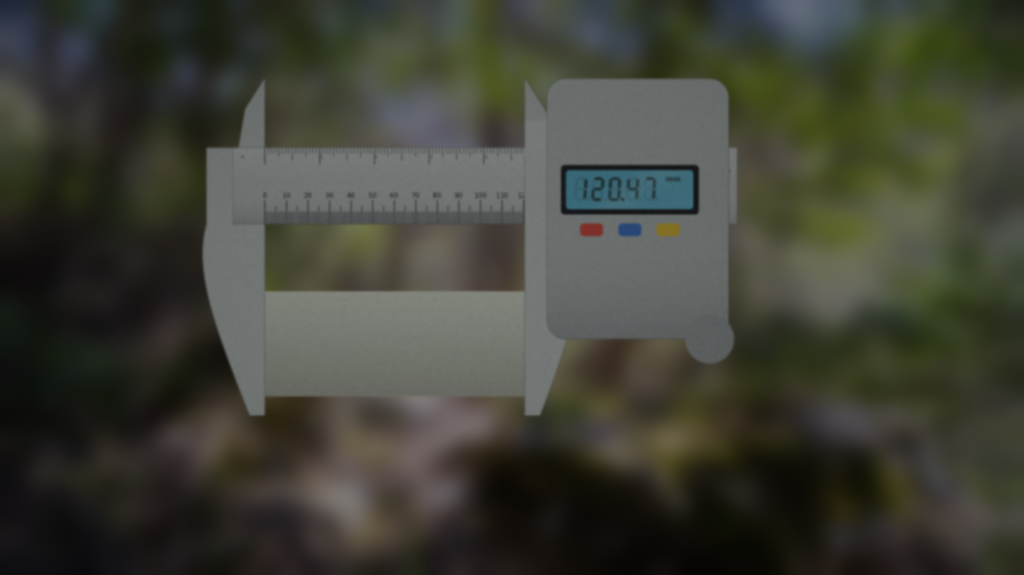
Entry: value=120.47 unit=mm
